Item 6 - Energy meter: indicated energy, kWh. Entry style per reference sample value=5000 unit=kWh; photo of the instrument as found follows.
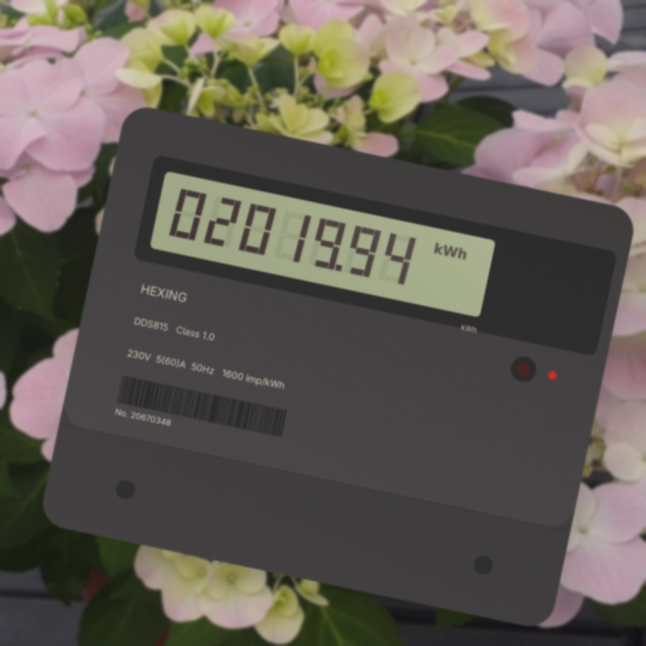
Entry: value=2019.94 unit=kWh
